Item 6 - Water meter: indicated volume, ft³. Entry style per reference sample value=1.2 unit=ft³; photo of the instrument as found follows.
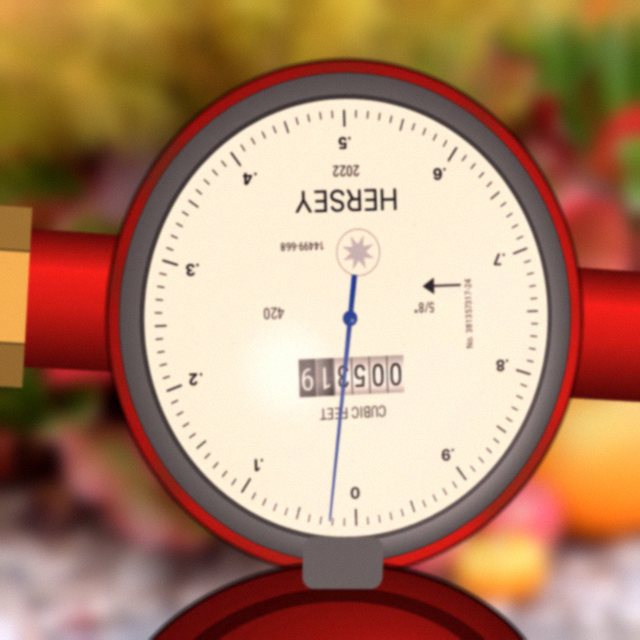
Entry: value=5319.02 unit=ft³
